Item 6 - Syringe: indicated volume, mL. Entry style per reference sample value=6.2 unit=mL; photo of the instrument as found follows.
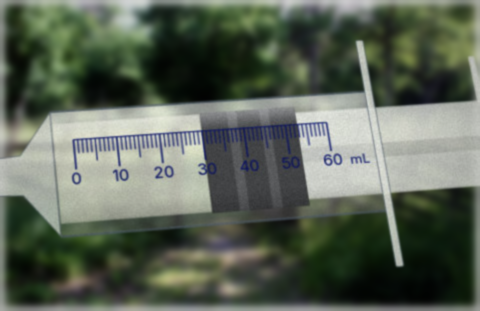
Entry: value=30 unit=mL
